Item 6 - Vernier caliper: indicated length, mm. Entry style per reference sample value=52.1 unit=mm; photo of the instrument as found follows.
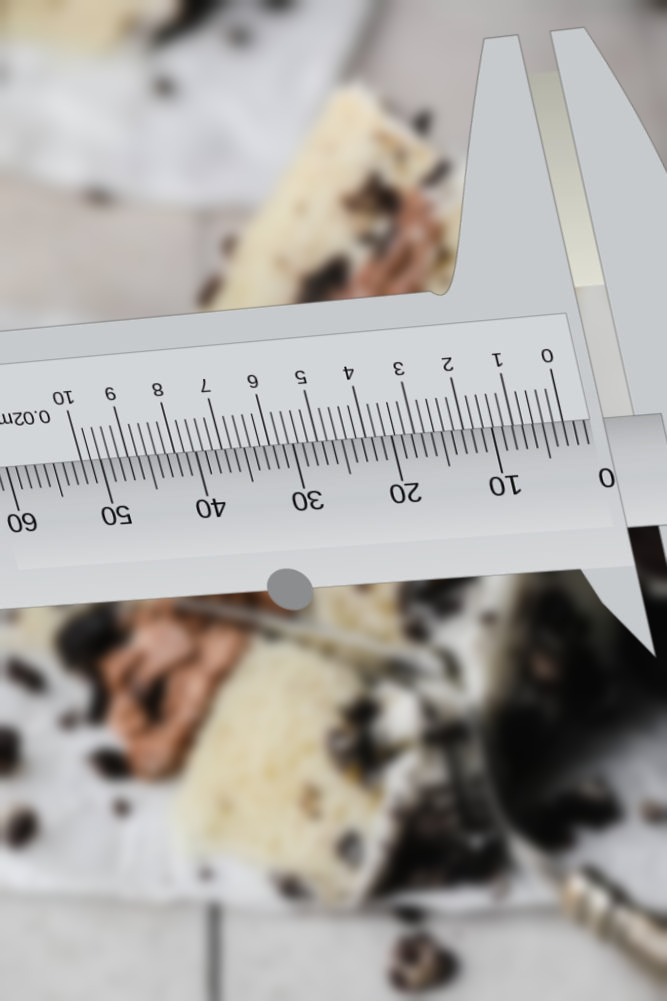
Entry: value=3.0 unit=mm
